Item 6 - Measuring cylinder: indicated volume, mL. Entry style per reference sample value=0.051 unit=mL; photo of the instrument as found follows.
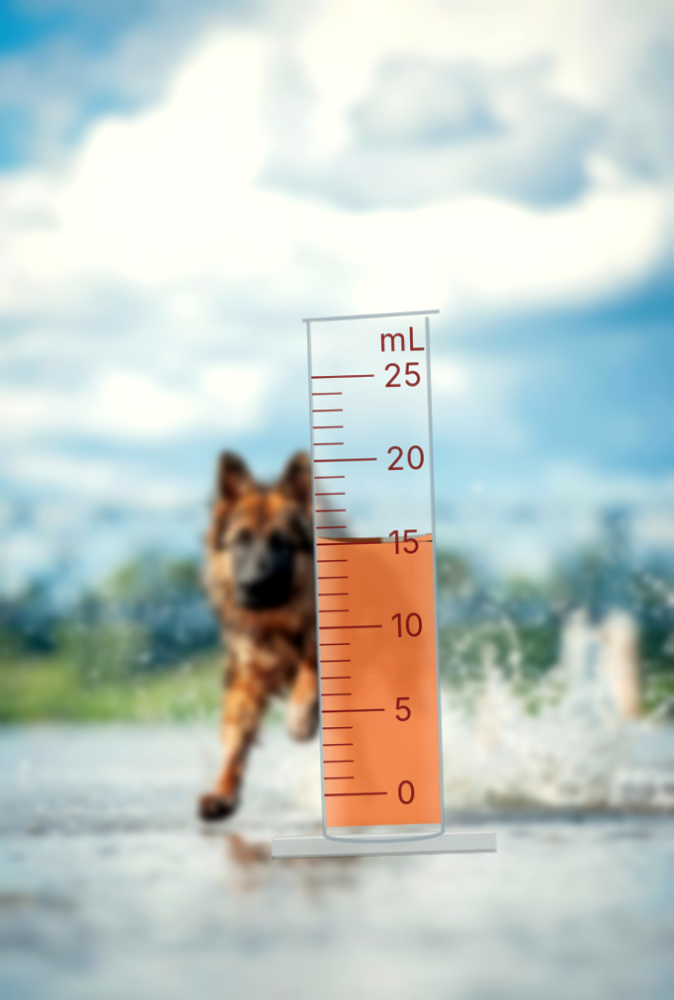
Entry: value=15 unit=mL
